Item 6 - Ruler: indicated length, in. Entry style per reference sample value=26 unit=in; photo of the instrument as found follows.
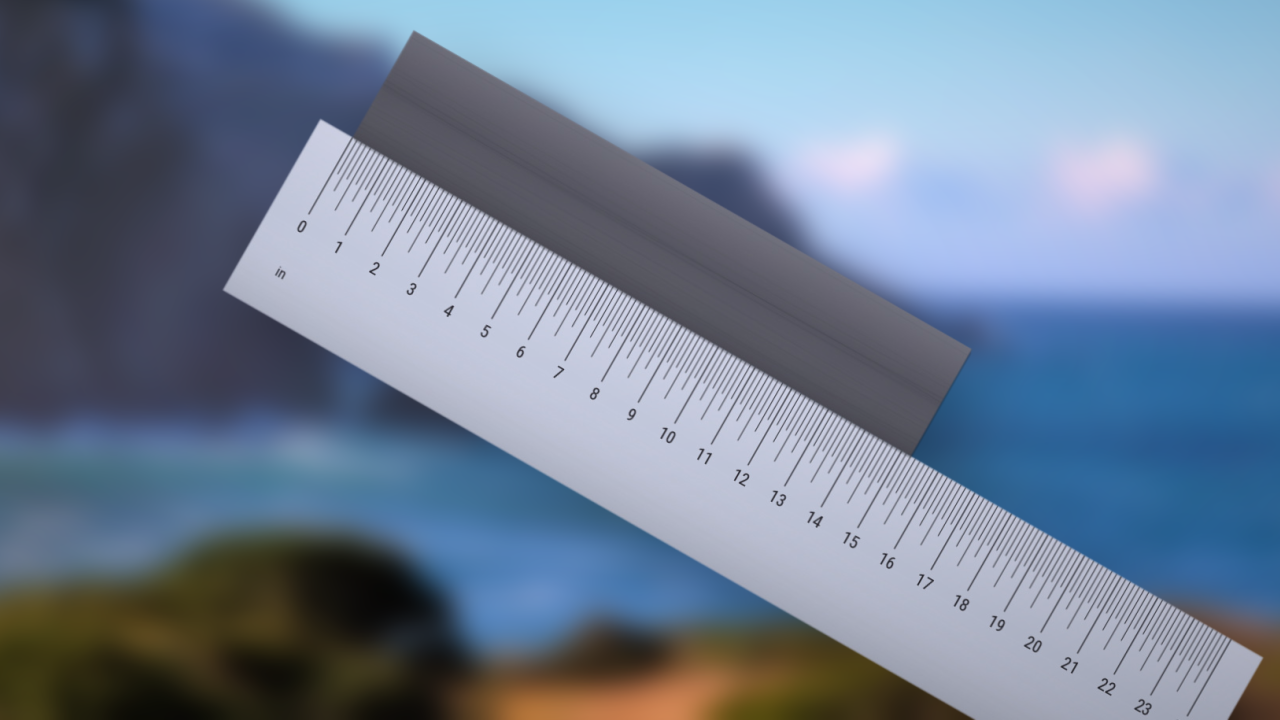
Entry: value=15.25 unit=in
